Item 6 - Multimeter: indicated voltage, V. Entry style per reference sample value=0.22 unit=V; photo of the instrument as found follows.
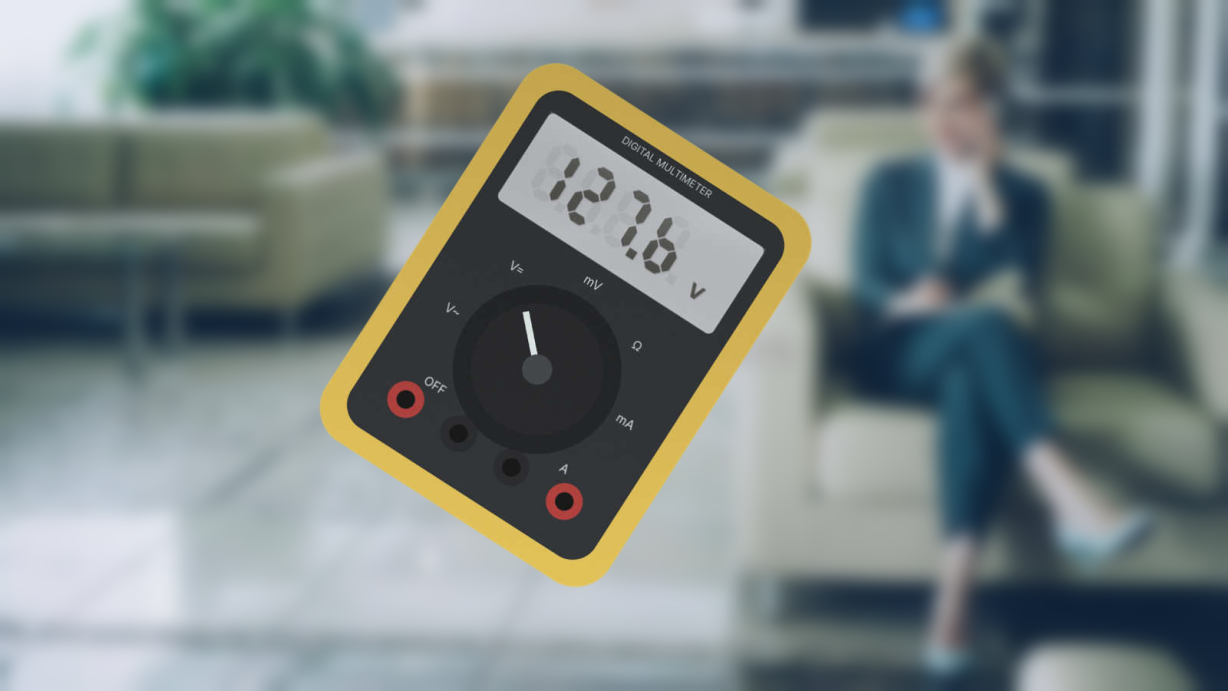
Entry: value=127.6 unit=V
